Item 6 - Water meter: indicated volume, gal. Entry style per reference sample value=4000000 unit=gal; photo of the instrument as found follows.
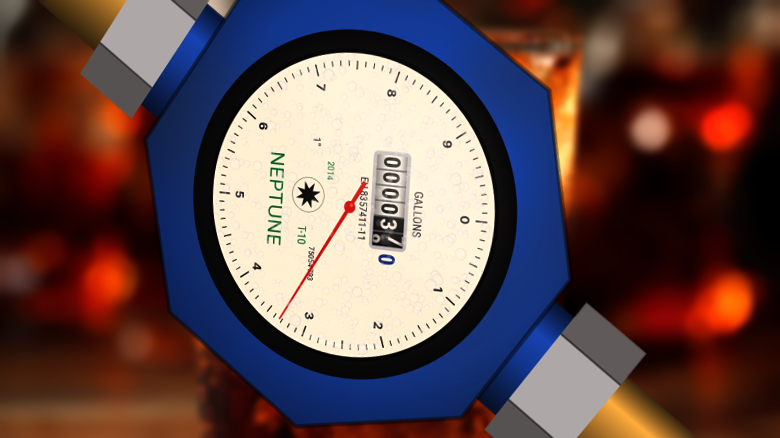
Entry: value=373.3 unit=gal
